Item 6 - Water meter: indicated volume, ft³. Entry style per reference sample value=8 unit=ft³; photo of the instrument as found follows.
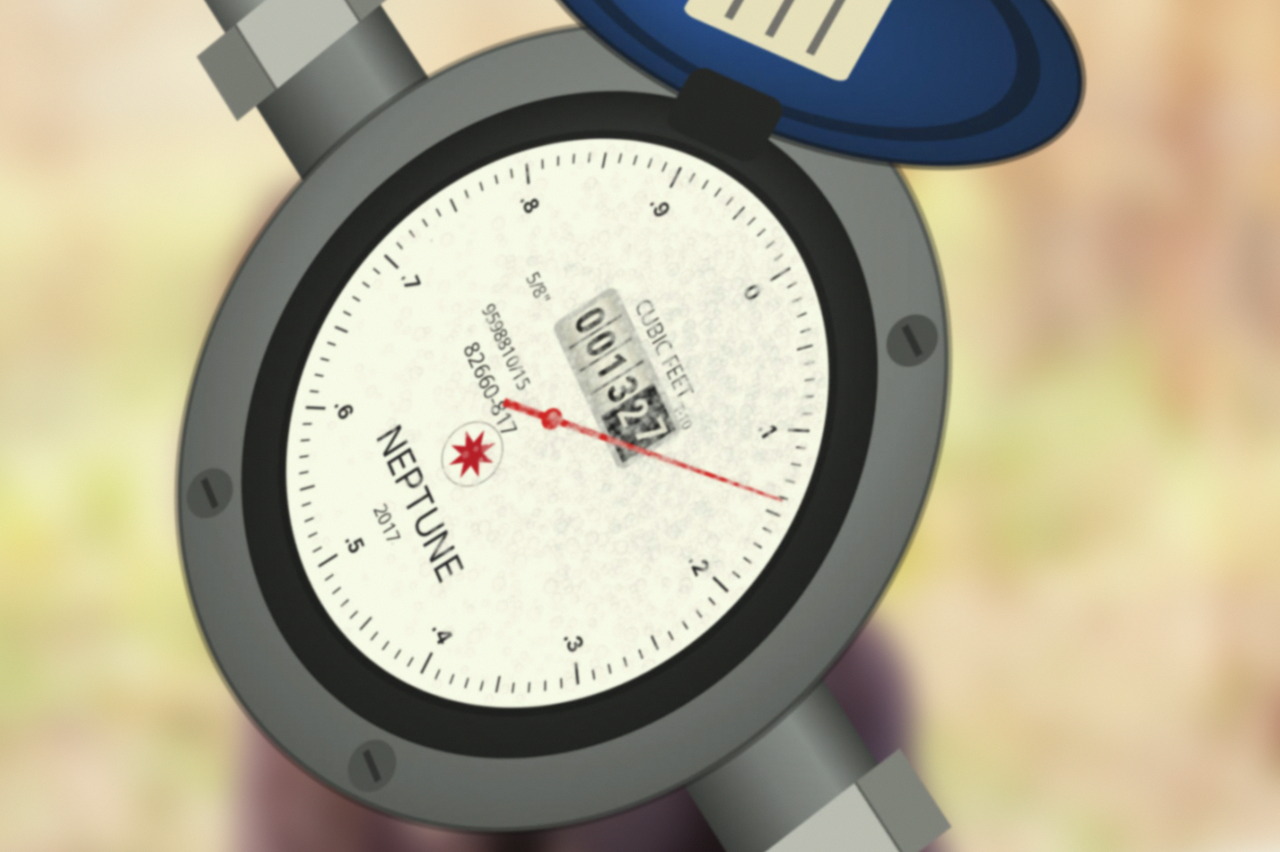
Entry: value=1327.14 unit=ft³
